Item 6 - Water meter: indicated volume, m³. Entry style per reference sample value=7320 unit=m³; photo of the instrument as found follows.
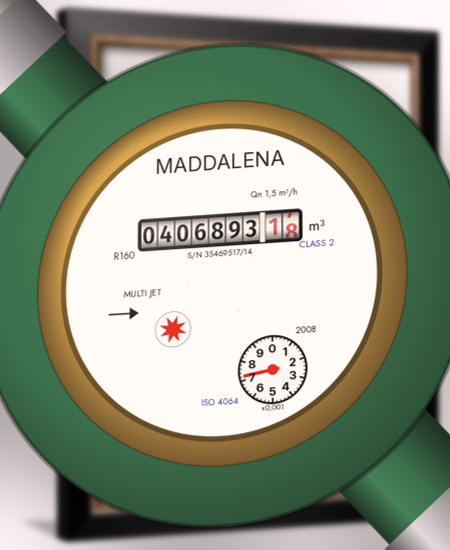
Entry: value=406893.177 unit=m³
